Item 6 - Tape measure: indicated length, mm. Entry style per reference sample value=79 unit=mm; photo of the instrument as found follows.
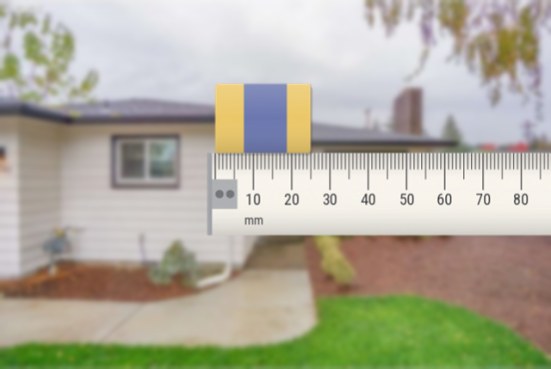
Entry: value=25 unit=mm
